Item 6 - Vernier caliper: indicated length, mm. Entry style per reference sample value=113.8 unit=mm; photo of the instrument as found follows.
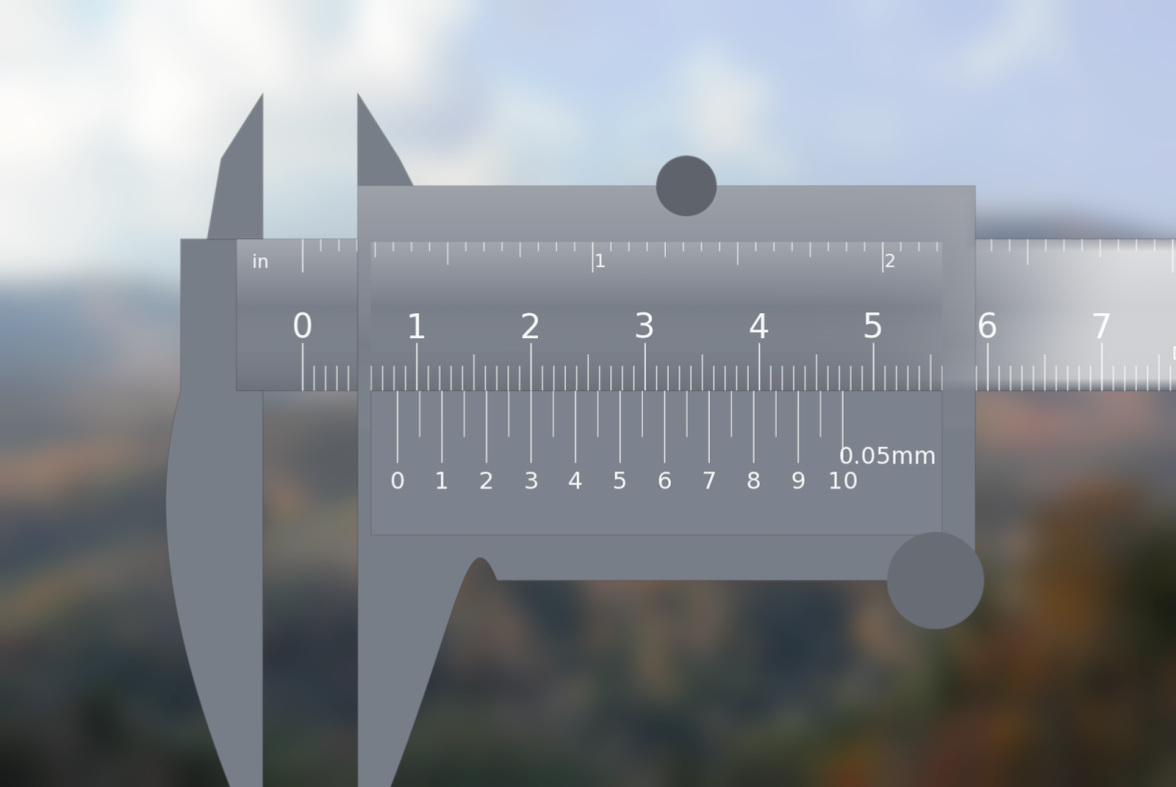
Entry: value=8.3 unit=mm
